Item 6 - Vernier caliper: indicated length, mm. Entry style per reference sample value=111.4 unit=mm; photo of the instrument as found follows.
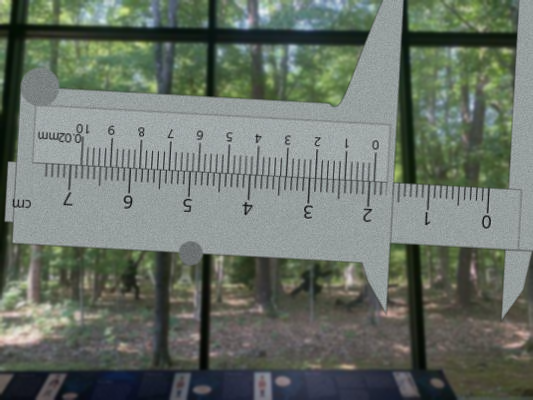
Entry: value=19.2 unit=mm
